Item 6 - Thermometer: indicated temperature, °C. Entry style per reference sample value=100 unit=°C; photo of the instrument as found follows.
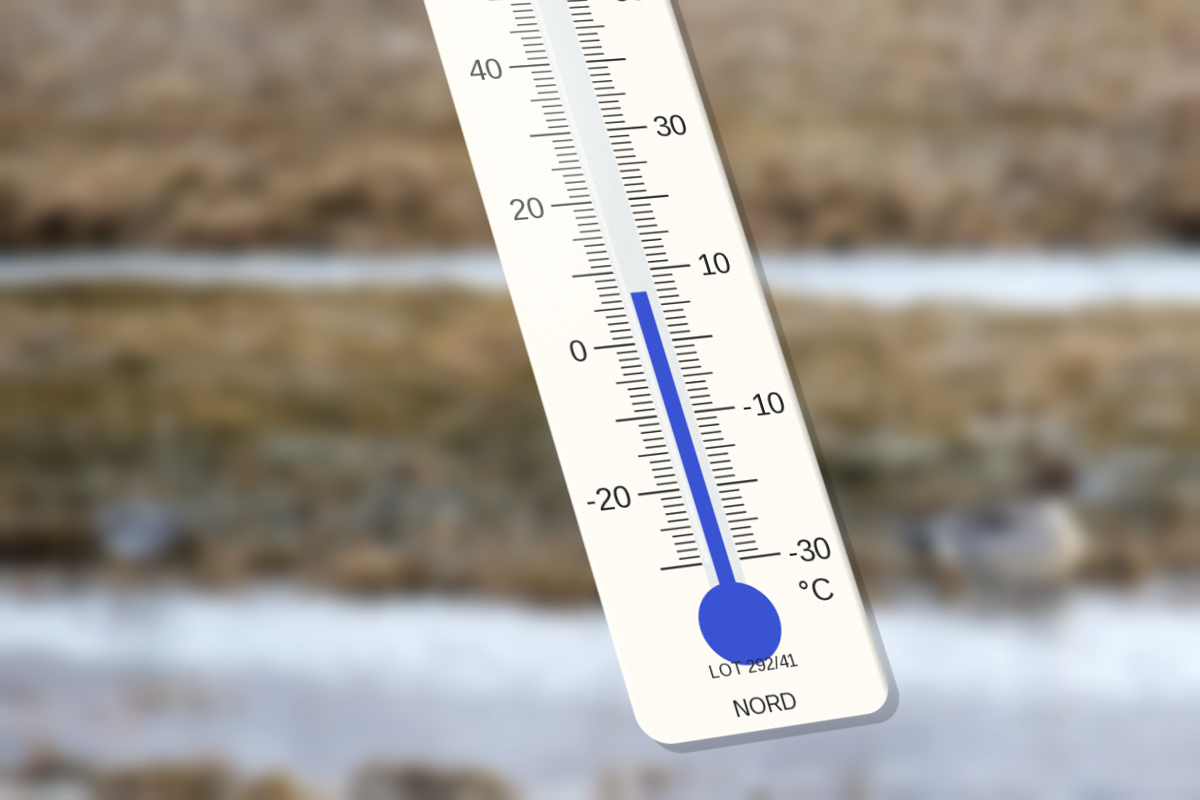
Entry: value=7 unit=°C
